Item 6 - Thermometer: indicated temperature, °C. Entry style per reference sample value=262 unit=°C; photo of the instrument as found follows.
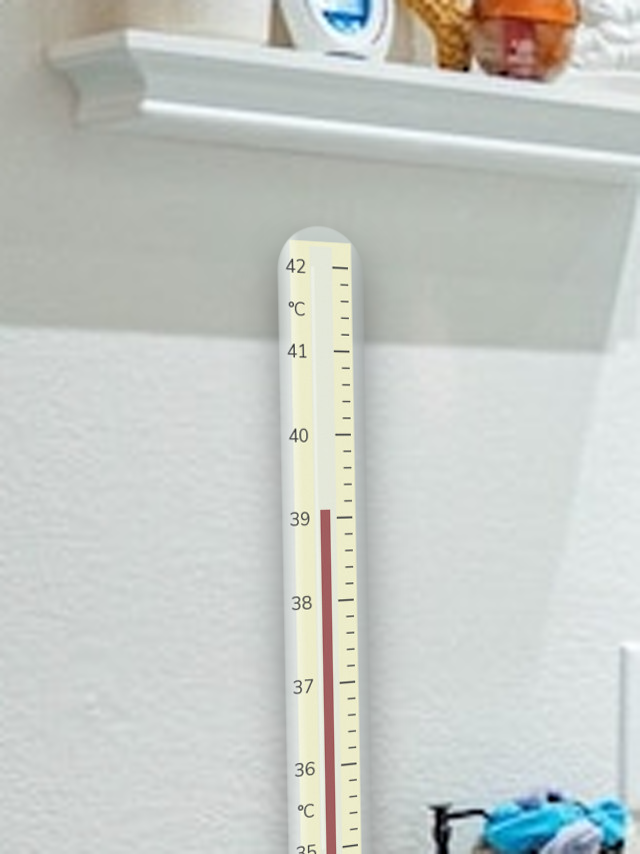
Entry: value=39.1 unit=°C
